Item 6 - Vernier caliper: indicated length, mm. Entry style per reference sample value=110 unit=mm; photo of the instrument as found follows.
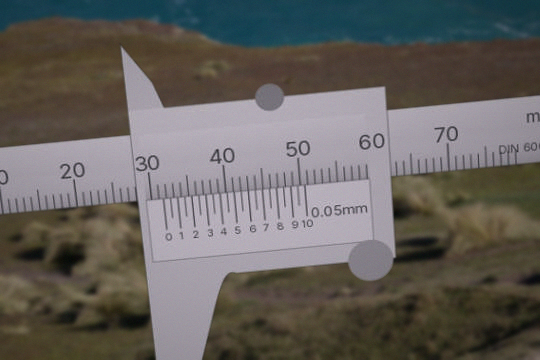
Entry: value=31.6 unit=mm
